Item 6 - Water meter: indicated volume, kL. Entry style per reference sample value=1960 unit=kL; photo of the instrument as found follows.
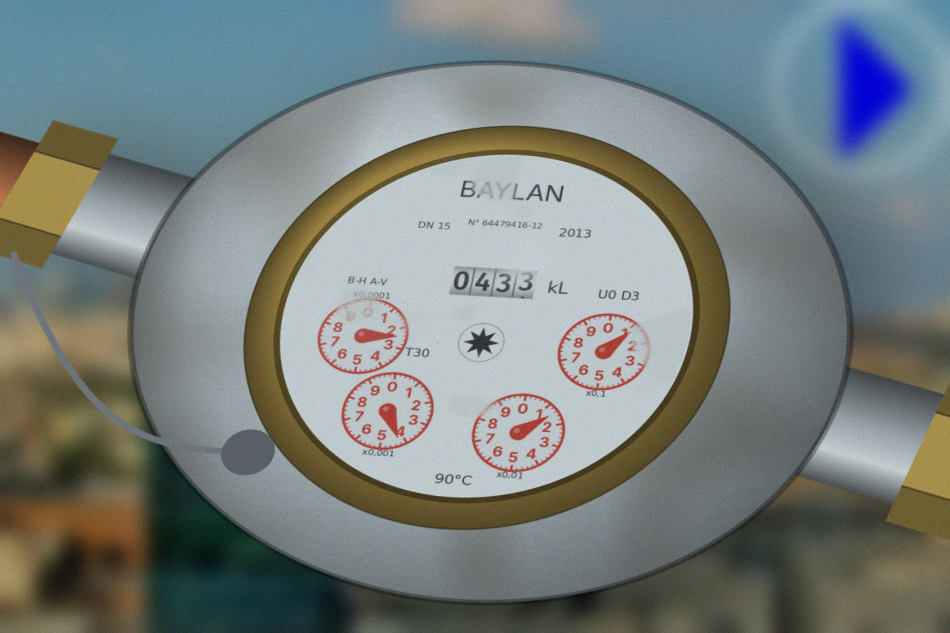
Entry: value=433.1142 unit=kL
